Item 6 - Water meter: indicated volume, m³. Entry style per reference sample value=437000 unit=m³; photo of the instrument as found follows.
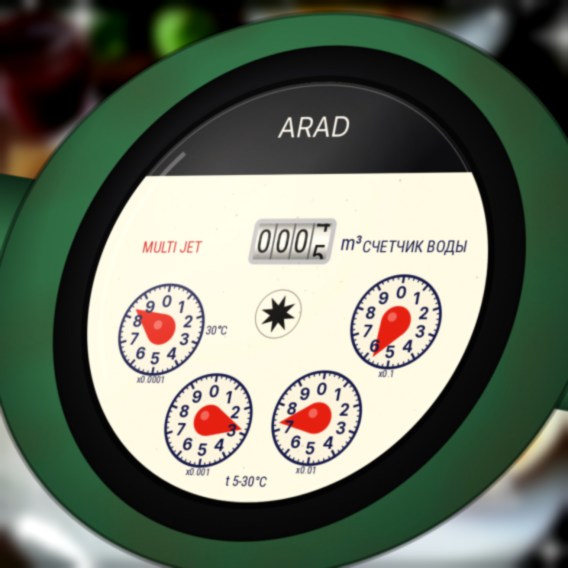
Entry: value=4.5728 unit=m³
